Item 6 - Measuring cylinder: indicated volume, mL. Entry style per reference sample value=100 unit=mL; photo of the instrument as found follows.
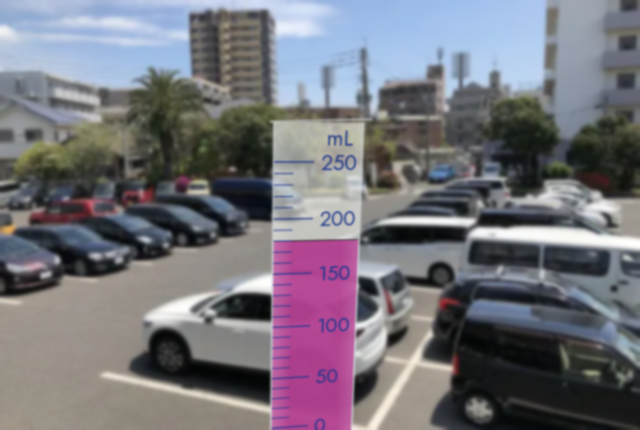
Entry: value=180 unit=mL
